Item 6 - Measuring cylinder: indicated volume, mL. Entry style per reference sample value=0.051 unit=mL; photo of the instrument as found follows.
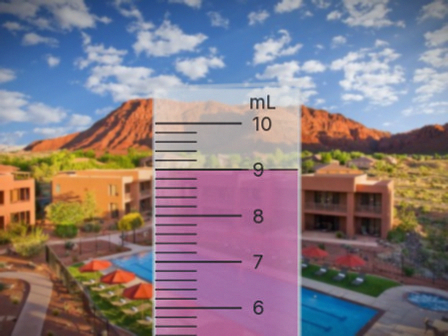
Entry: value=9 unit=mL
